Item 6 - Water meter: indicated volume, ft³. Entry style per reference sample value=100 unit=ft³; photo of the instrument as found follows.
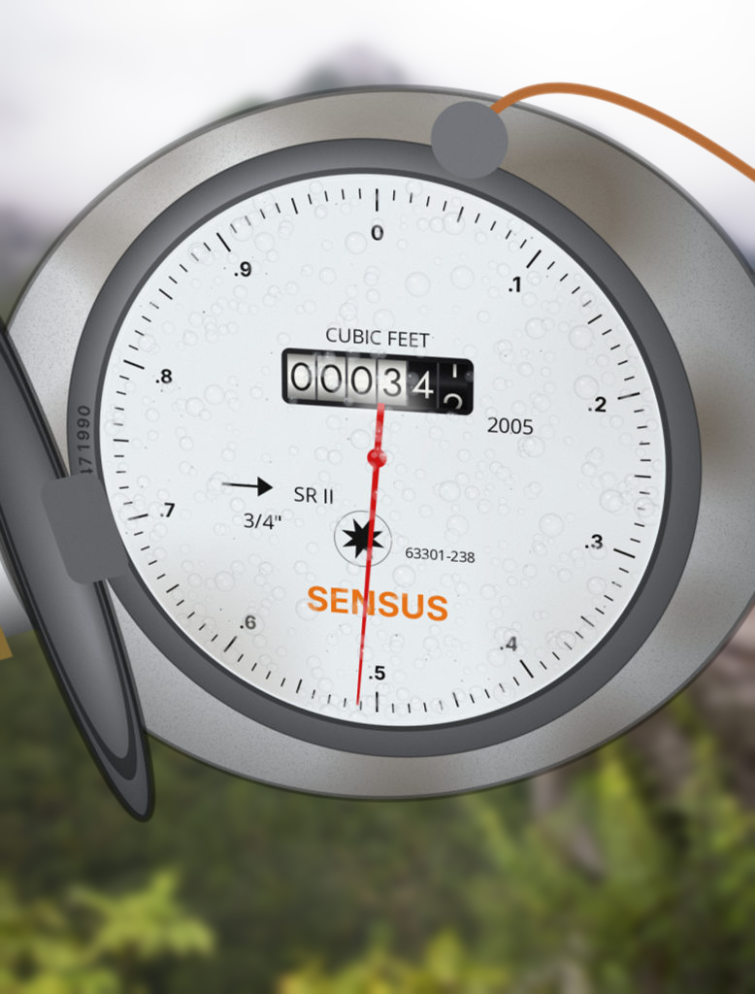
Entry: value=341.51 unit=ft³
